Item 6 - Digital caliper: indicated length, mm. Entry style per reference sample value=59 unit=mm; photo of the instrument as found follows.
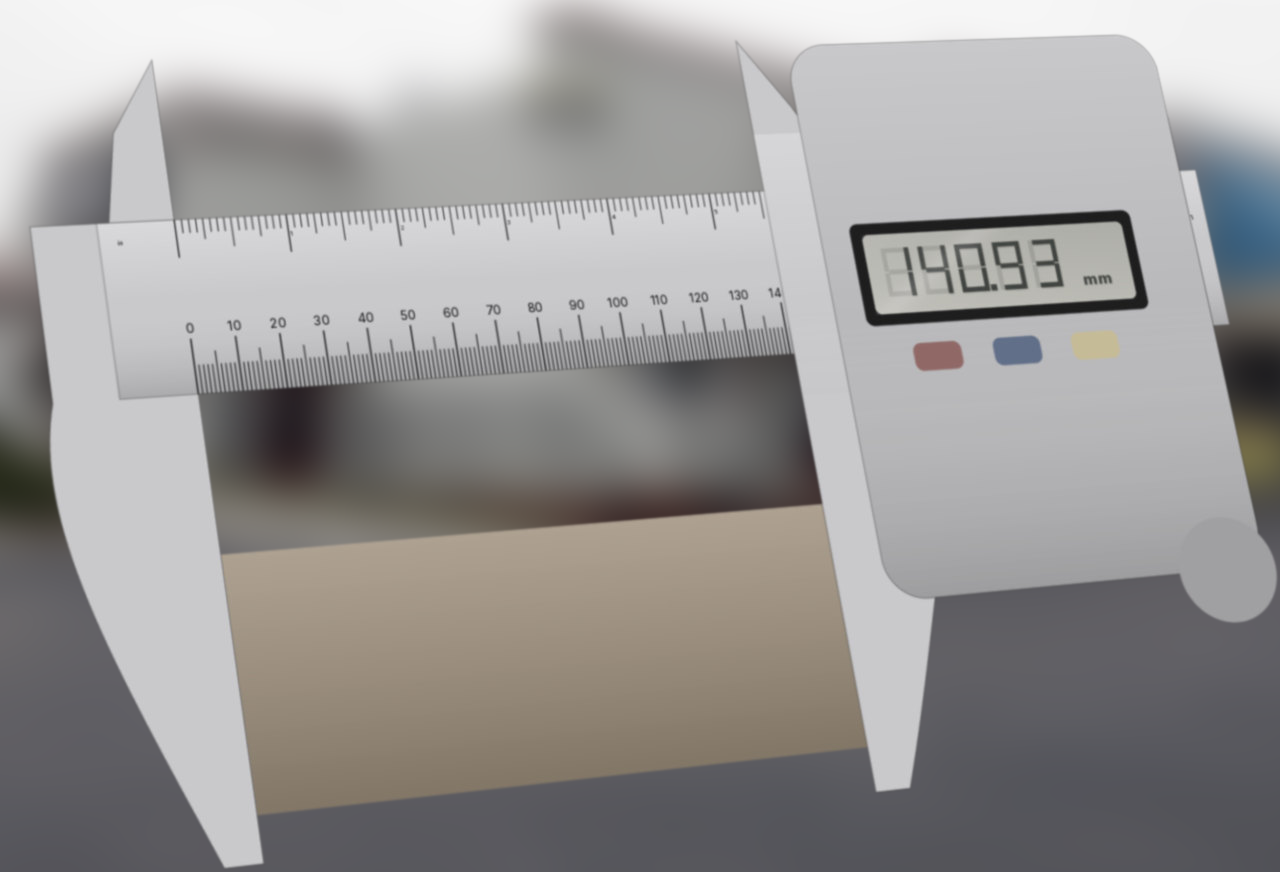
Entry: value=140.93 unit=mm
